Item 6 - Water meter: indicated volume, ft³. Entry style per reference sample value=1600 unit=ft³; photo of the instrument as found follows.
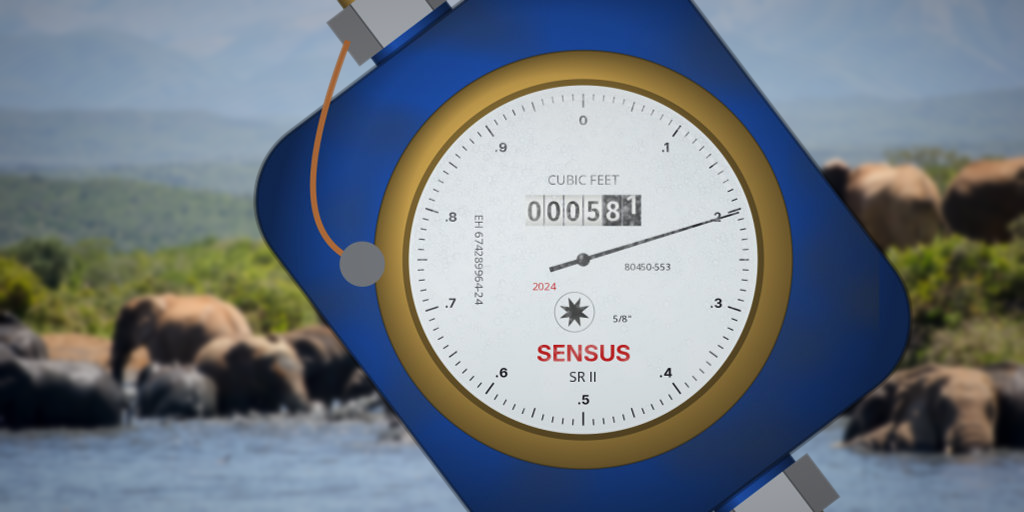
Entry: value=581.20 unit=ft³
